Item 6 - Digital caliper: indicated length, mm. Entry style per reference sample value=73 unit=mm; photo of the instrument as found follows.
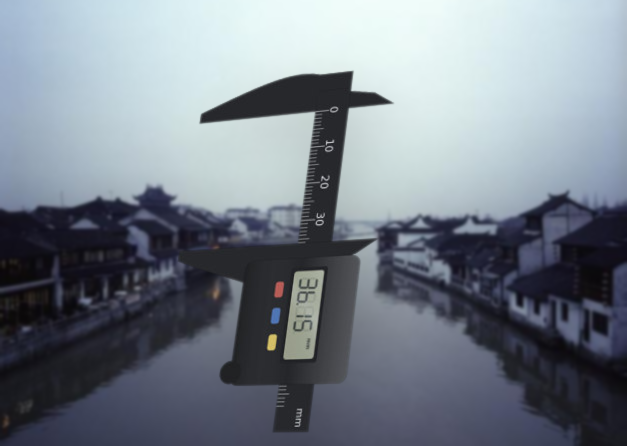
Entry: value=36.15 unit=mm
